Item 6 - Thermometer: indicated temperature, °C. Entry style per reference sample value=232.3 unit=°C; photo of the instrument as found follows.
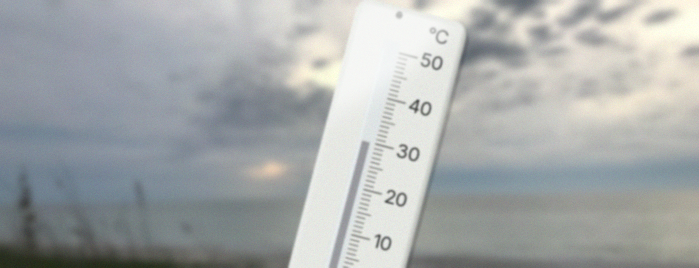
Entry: value=30 unit=°C
